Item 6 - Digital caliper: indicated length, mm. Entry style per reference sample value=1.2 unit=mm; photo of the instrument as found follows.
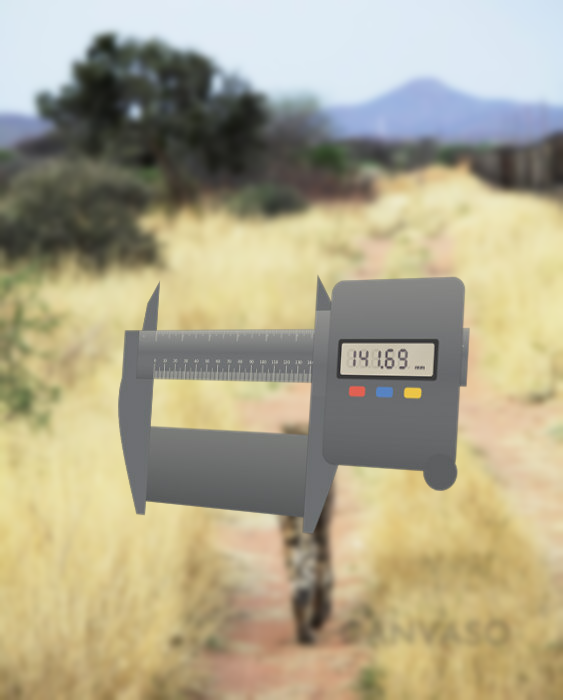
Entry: value=141.69 unit=mm
